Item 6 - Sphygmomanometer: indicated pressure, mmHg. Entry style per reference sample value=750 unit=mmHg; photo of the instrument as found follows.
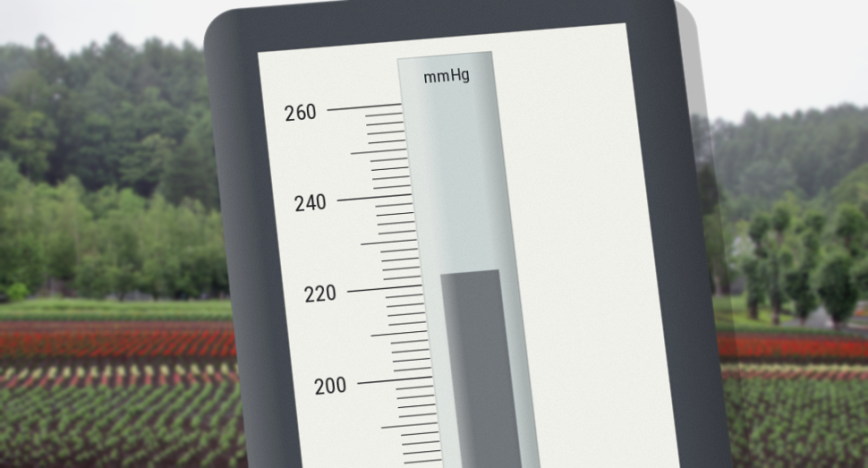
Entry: value=222 unit=mmHg
